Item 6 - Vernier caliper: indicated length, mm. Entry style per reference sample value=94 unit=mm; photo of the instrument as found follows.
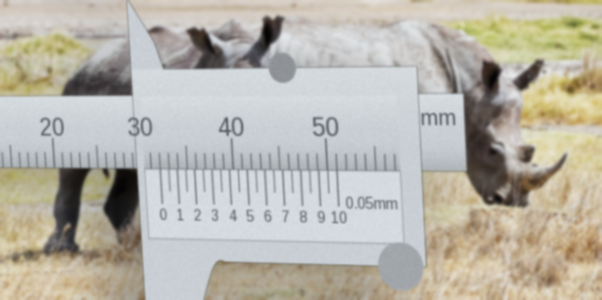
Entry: value=32.0 unit=mm
